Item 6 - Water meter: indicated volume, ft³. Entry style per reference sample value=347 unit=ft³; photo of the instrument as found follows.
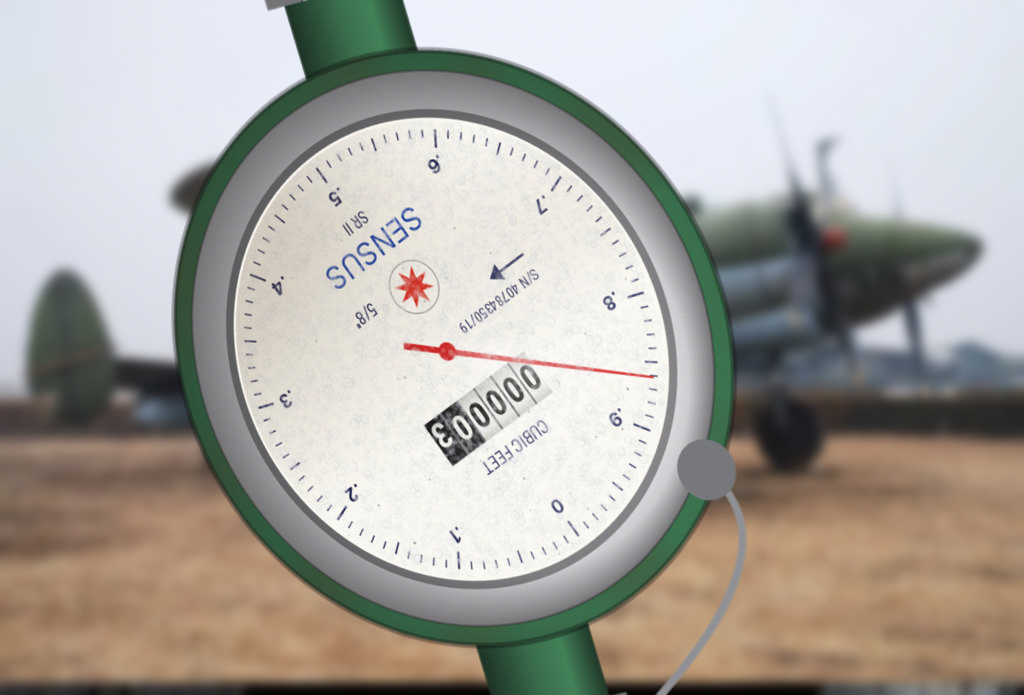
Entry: value=2.86 unit=ft³
